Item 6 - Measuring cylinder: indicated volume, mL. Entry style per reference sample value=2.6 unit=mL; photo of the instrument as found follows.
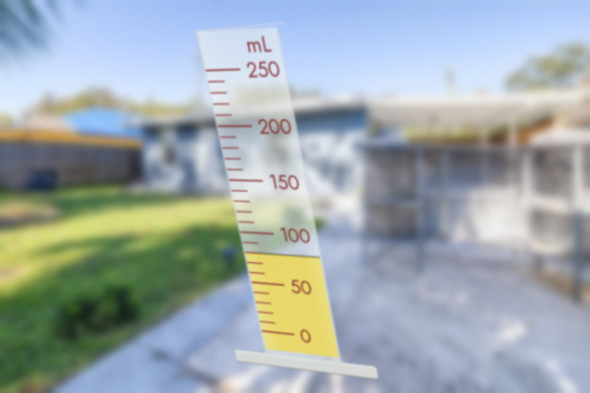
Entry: value=80 unit=mL
